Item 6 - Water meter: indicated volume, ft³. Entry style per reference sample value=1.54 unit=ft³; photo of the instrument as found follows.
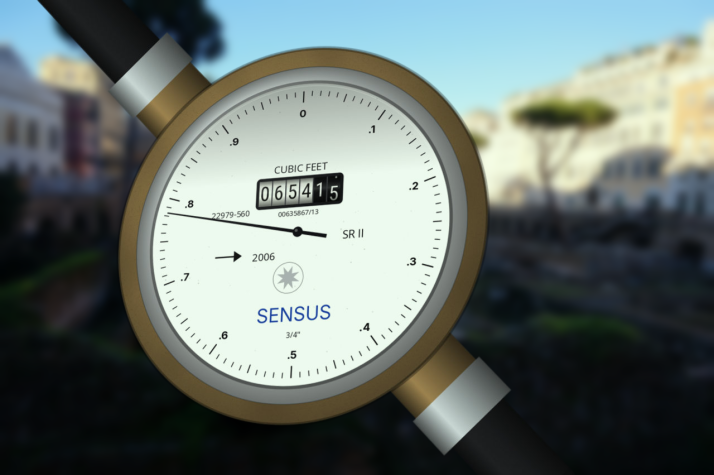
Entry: value=65414.78 unit=ft³
